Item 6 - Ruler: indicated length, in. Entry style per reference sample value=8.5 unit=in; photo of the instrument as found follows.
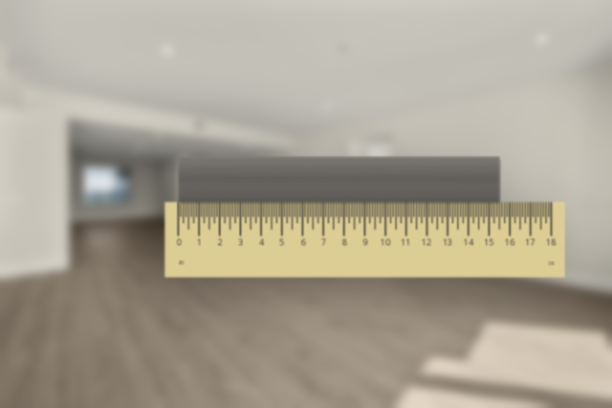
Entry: value=15.5 unit=in
